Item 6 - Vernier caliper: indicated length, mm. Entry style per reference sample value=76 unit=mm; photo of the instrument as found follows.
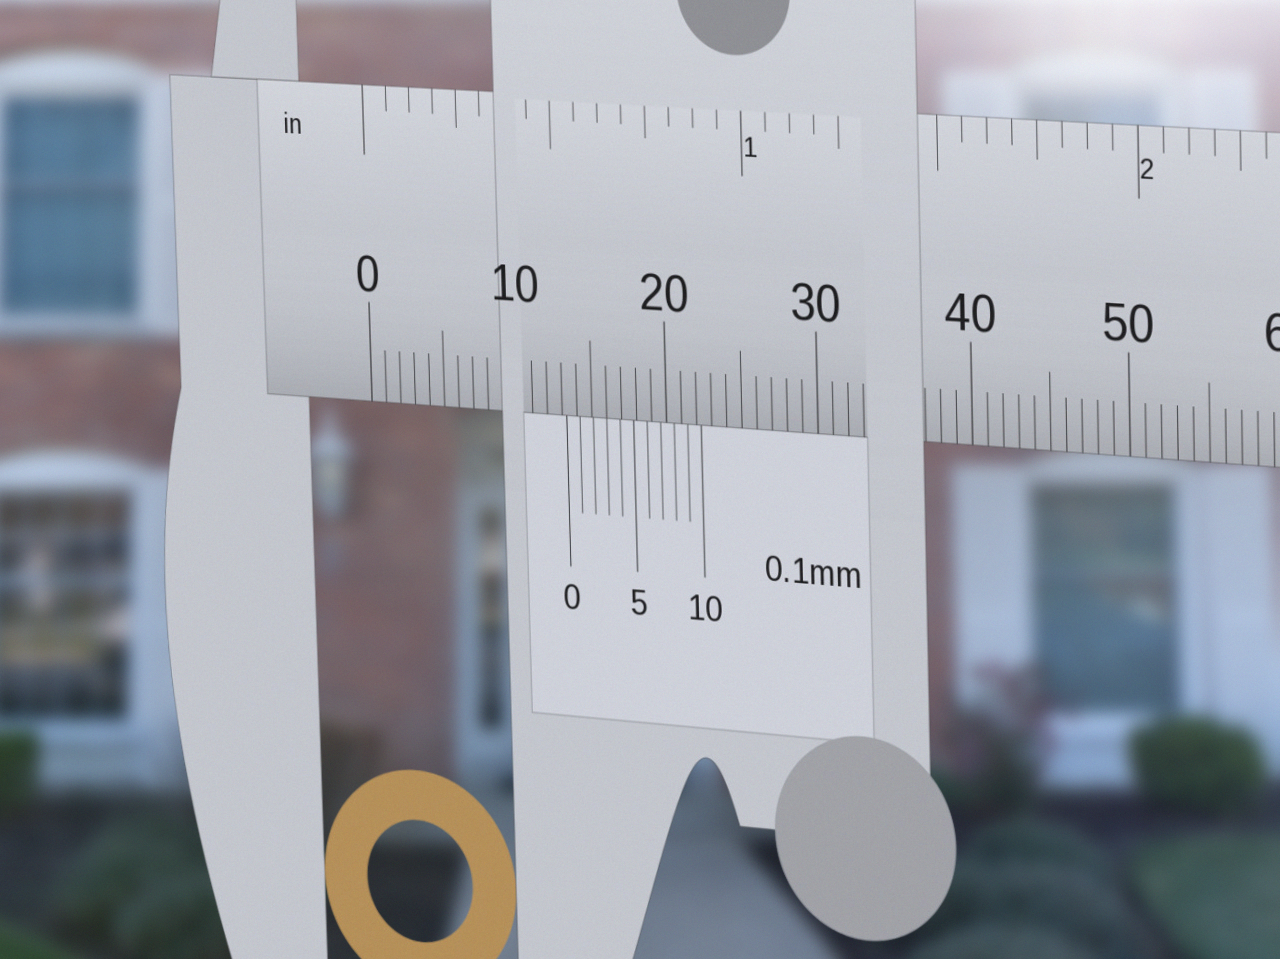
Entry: value=13.3 unit=mm
